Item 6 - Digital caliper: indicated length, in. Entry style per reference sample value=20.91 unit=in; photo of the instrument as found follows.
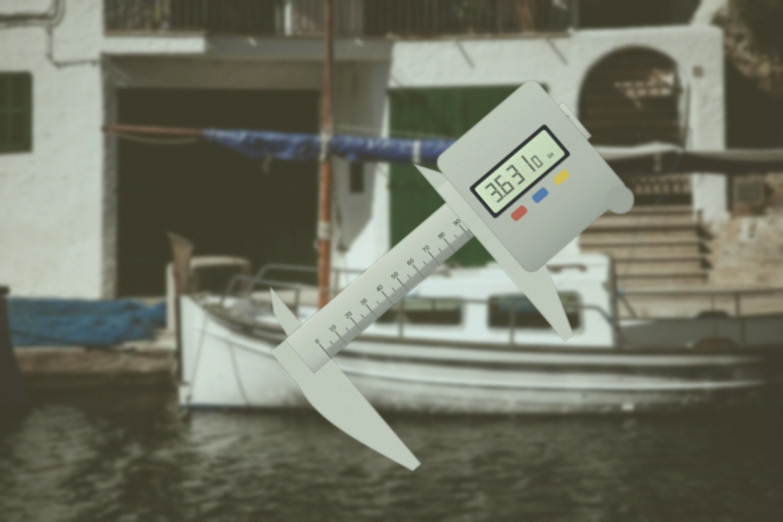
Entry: value=3.6310 unit=in
